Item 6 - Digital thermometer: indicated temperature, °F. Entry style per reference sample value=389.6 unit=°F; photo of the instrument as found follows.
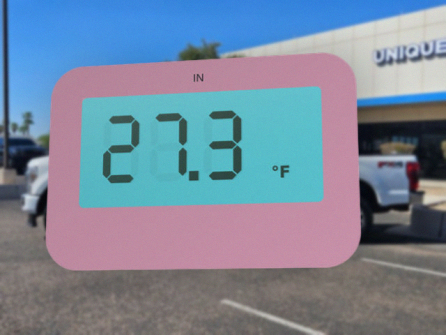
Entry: value=27.3 unit=°F
